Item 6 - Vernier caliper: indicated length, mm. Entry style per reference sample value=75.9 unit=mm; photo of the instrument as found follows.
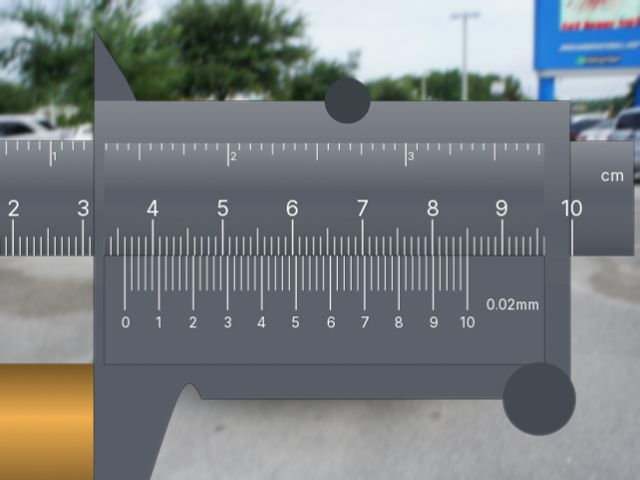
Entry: value=36.0 unit=mm
